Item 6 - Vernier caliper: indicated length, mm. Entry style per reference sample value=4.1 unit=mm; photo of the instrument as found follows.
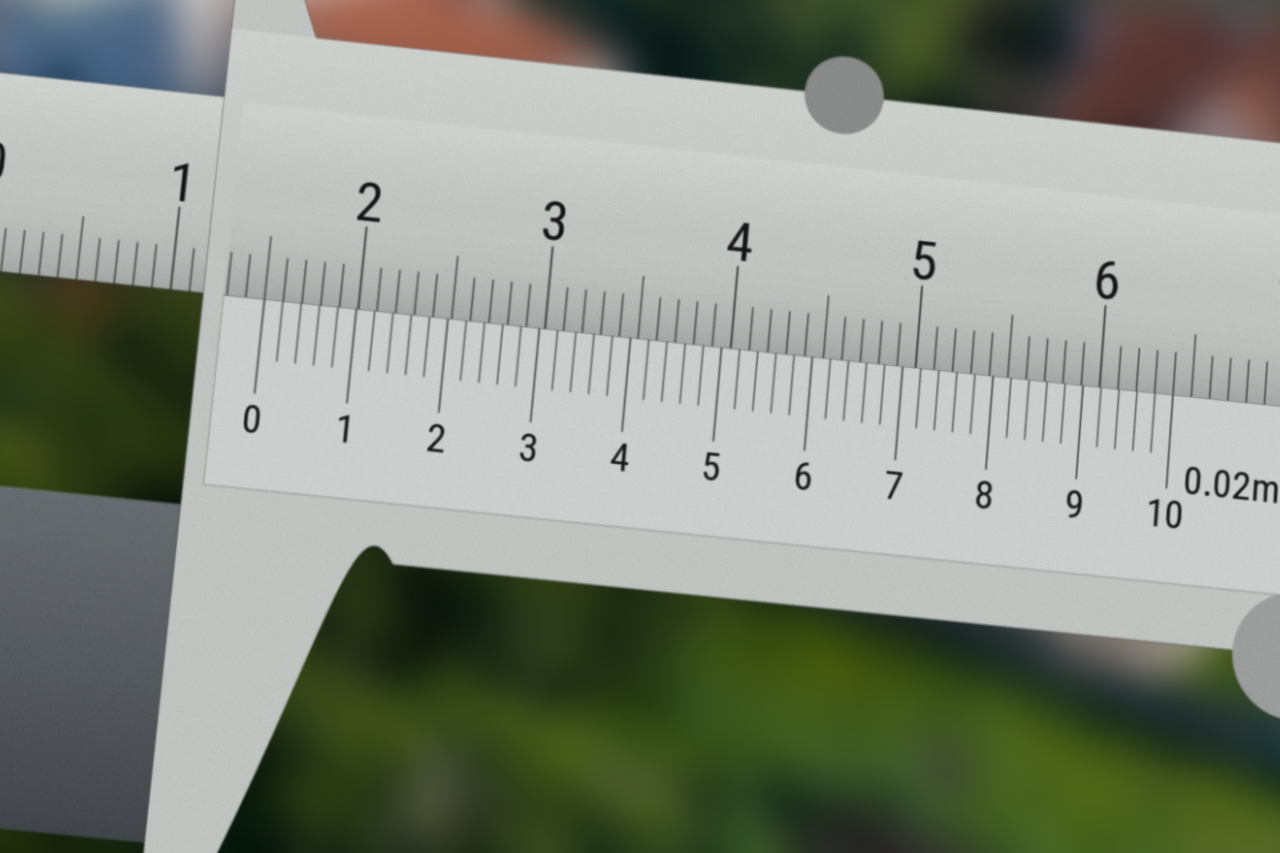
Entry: value=15.0 unit=mm
